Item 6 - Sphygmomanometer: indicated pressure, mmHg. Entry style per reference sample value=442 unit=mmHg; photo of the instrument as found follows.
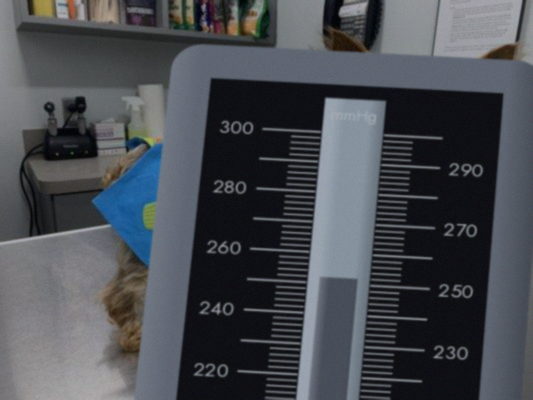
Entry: value=252 unit=mmHg
